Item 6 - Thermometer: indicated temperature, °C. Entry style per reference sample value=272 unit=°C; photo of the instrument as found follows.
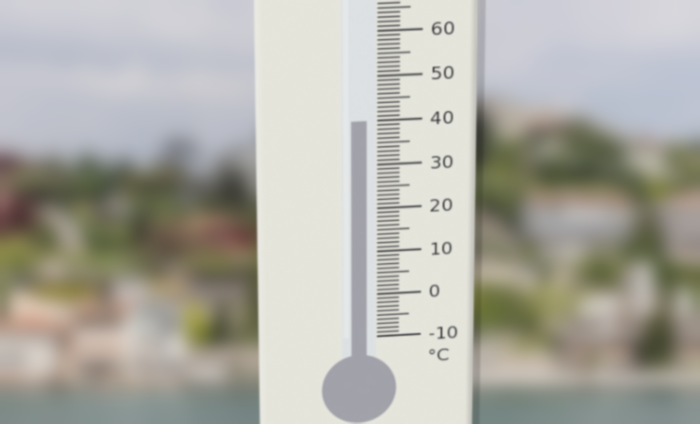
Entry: value=40 unit=°C
